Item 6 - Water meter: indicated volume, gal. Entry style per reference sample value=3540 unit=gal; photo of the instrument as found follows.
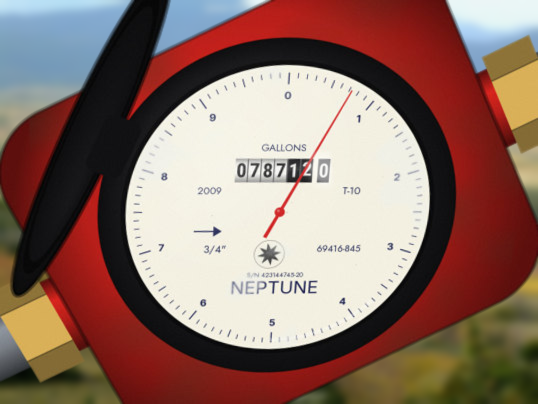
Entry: value=787120.7 unit=gal
